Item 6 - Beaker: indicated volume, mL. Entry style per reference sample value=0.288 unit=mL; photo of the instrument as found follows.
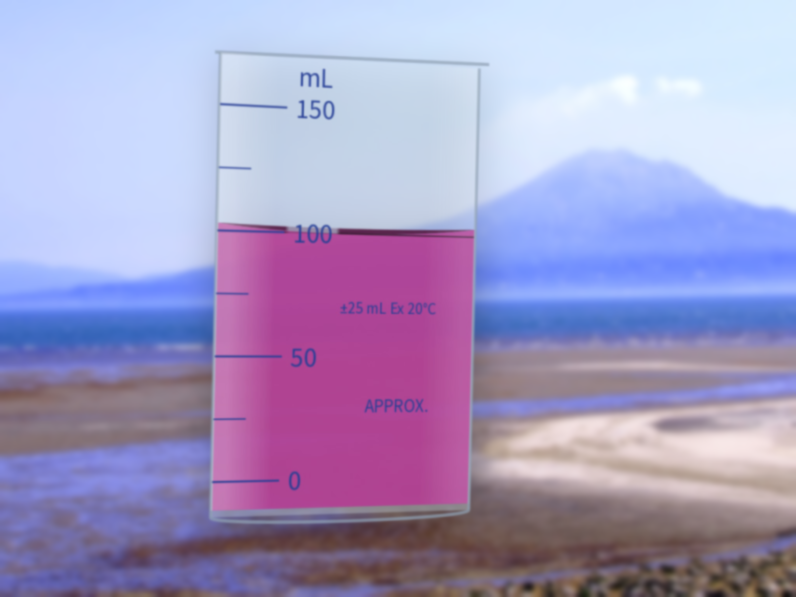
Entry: value=100 unit=mL
